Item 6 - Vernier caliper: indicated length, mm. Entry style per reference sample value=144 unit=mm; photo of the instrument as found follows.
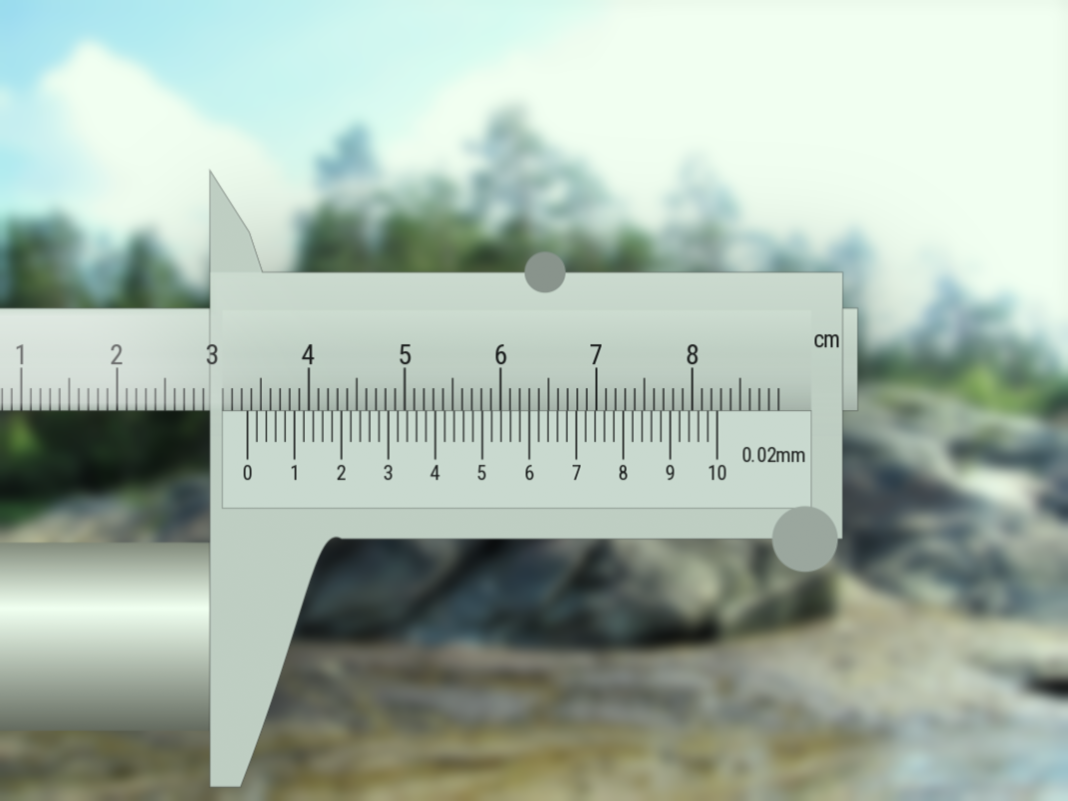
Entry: value=33.6 unit=mm
